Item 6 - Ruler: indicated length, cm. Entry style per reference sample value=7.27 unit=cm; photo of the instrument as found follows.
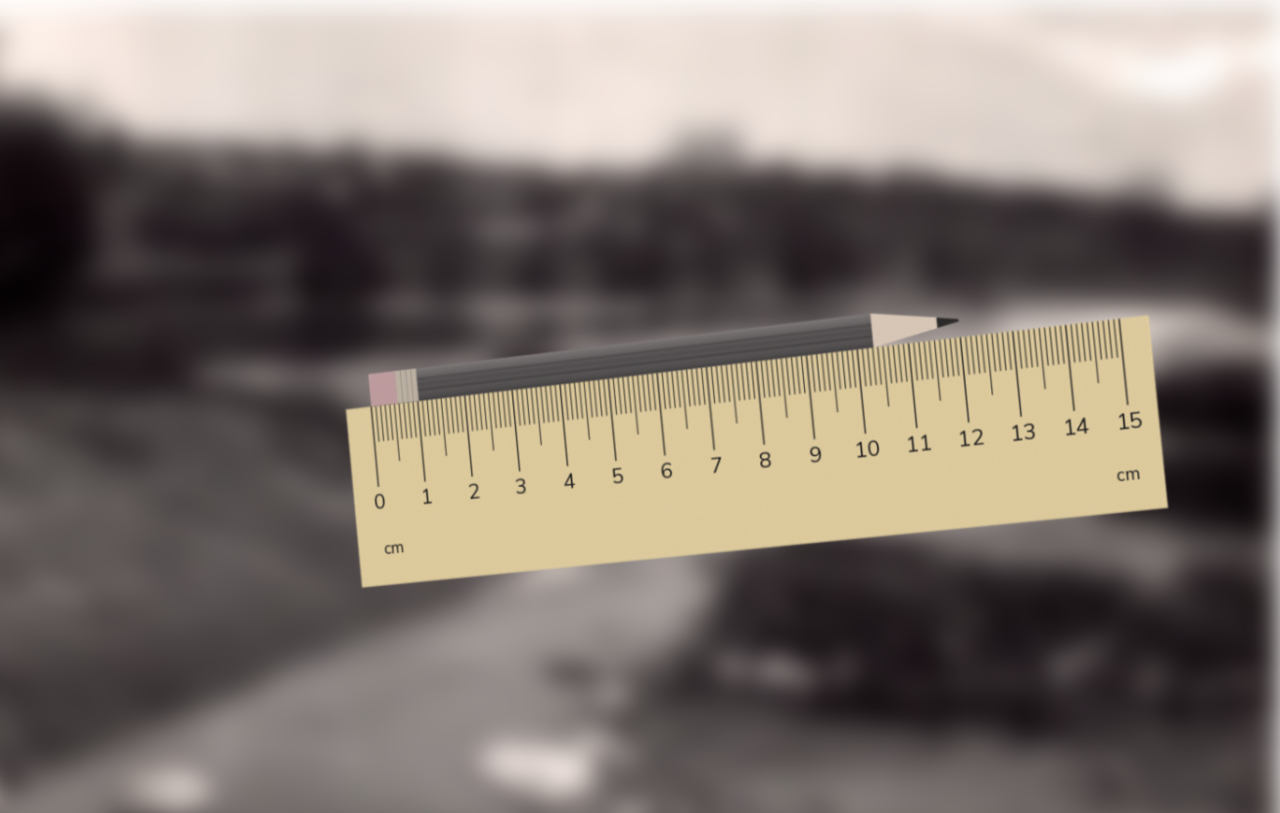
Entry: value=12 unit=cm
